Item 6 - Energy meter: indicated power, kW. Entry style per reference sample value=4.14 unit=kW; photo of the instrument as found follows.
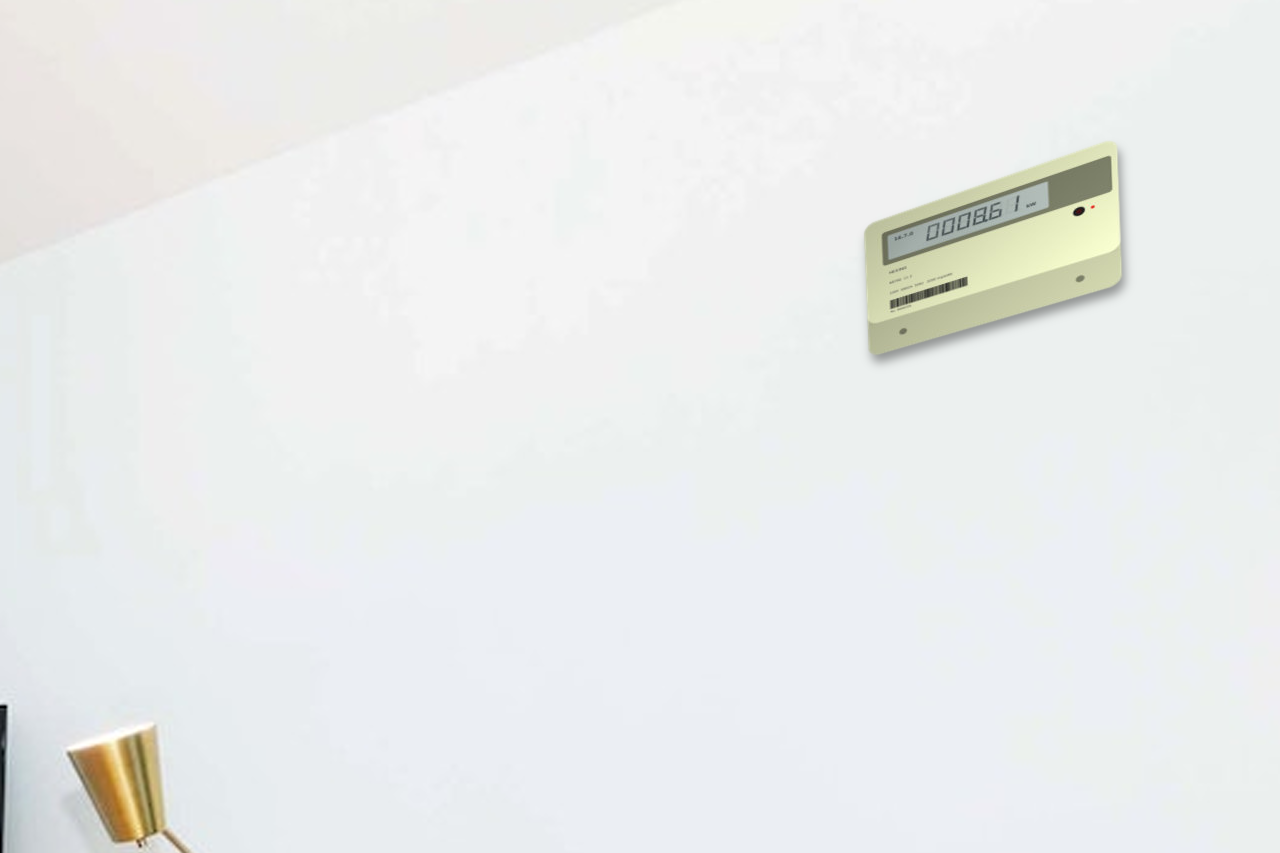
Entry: value=8.61 unit=kW
